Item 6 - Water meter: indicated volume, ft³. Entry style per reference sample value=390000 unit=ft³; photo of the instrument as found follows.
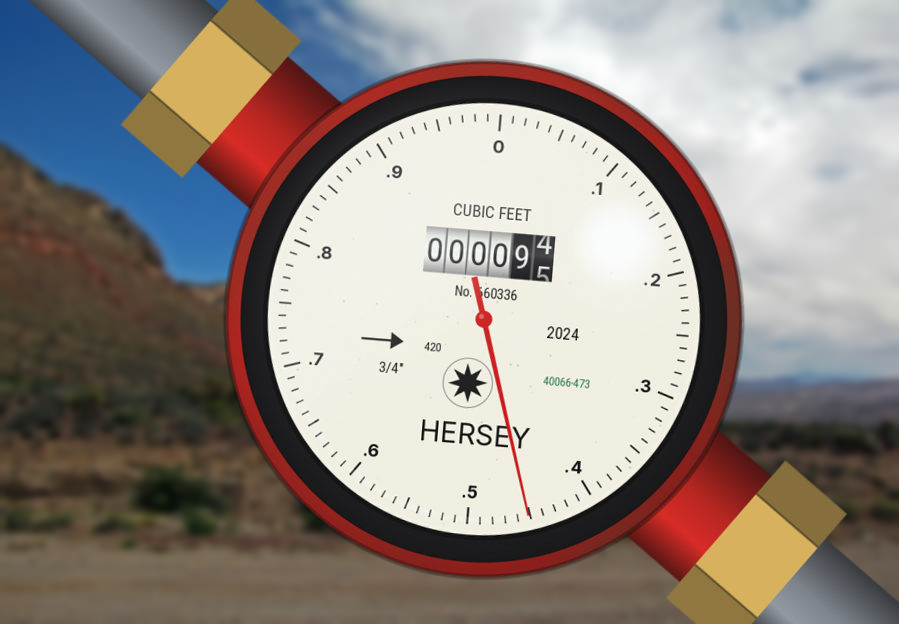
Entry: value=94.45 unit=ft³
